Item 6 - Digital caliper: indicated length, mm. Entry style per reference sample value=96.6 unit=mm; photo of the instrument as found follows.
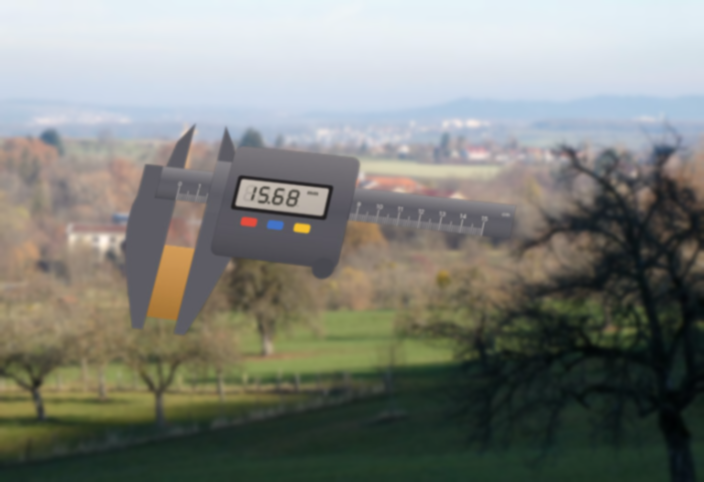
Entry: value=15.68 unit=mm
